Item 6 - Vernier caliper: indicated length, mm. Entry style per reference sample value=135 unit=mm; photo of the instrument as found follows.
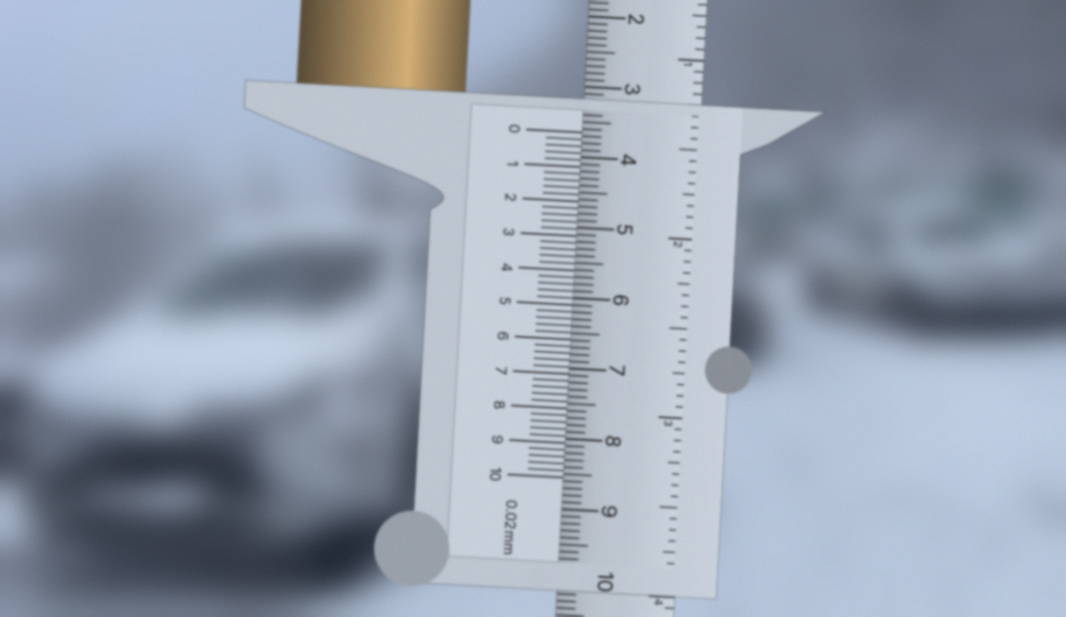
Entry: value=36.5 unit=mm
